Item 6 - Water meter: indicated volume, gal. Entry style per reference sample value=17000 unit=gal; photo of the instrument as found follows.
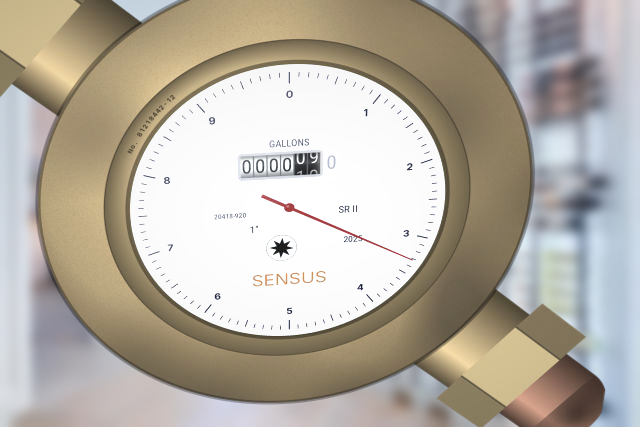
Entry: value=93.3 unit=gal
